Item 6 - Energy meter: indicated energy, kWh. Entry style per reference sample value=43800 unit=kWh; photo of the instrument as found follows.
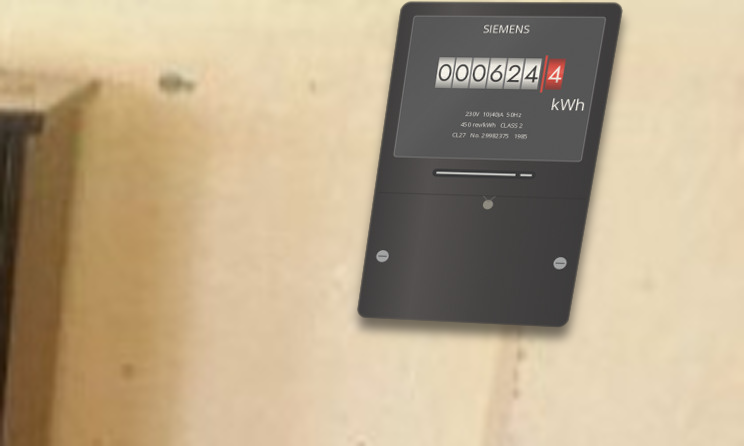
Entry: value=624.4 unit=kWh
